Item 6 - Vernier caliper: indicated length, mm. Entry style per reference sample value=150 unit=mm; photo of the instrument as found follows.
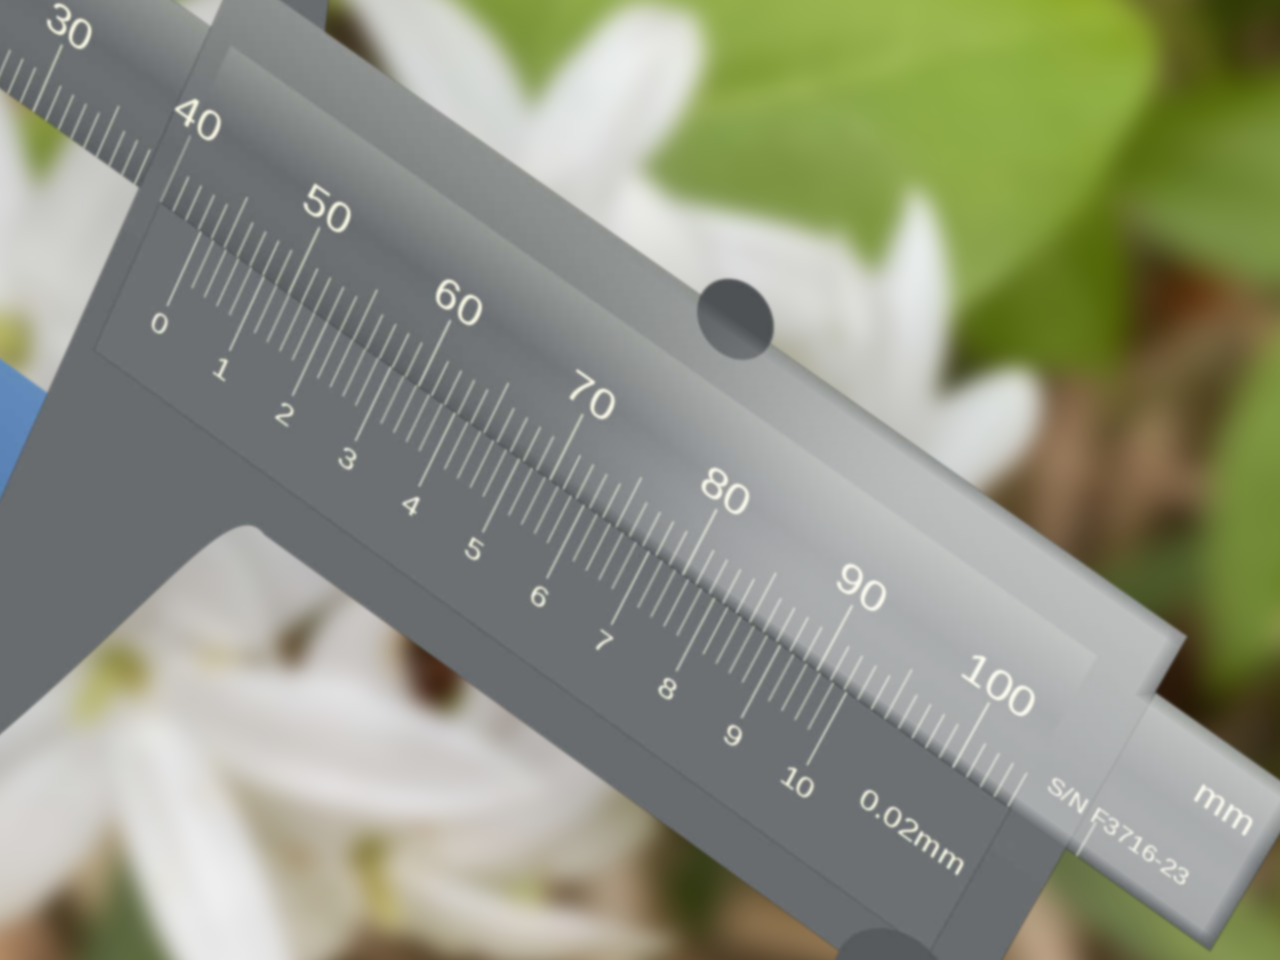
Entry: value=43.2 unit=mm
